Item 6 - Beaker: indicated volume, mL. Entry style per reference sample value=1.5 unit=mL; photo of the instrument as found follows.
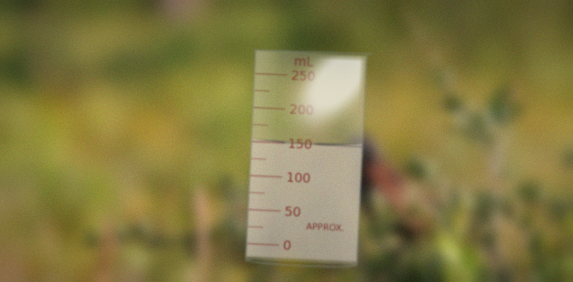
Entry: value=150 unit=mL
